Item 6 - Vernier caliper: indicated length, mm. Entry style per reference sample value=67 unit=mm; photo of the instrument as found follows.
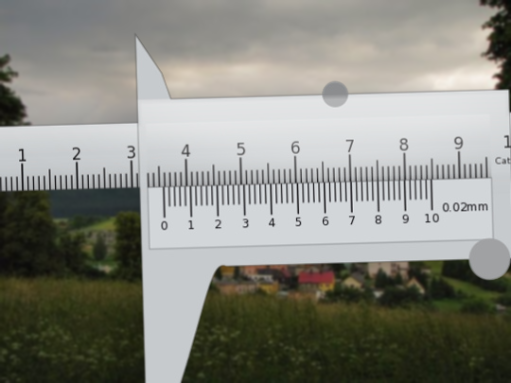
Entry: value=35.8 unit=mm
